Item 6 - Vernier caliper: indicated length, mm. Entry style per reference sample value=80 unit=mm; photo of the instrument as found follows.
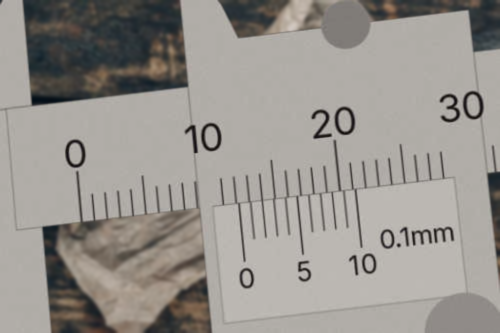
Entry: value=12.2 unit=mm
